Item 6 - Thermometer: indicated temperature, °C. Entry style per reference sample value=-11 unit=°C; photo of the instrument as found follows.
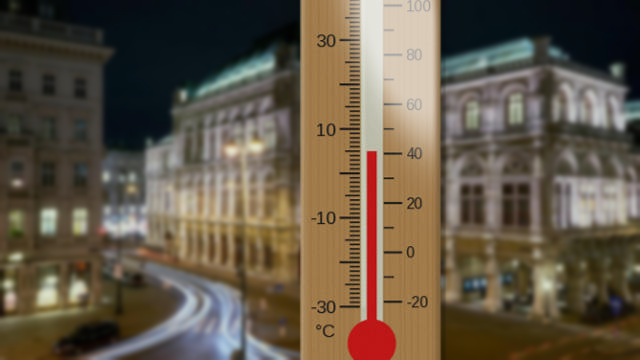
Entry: value=5 unit=°C
